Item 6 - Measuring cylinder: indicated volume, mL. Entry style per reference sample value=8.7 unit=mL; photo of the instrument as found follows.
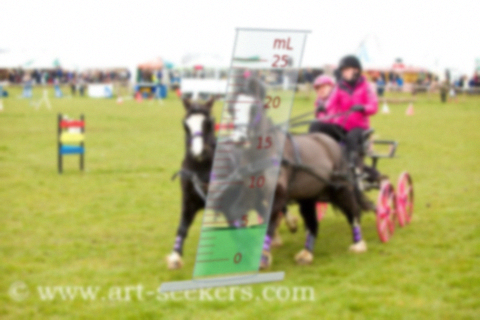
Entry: value=4 unit=mL
